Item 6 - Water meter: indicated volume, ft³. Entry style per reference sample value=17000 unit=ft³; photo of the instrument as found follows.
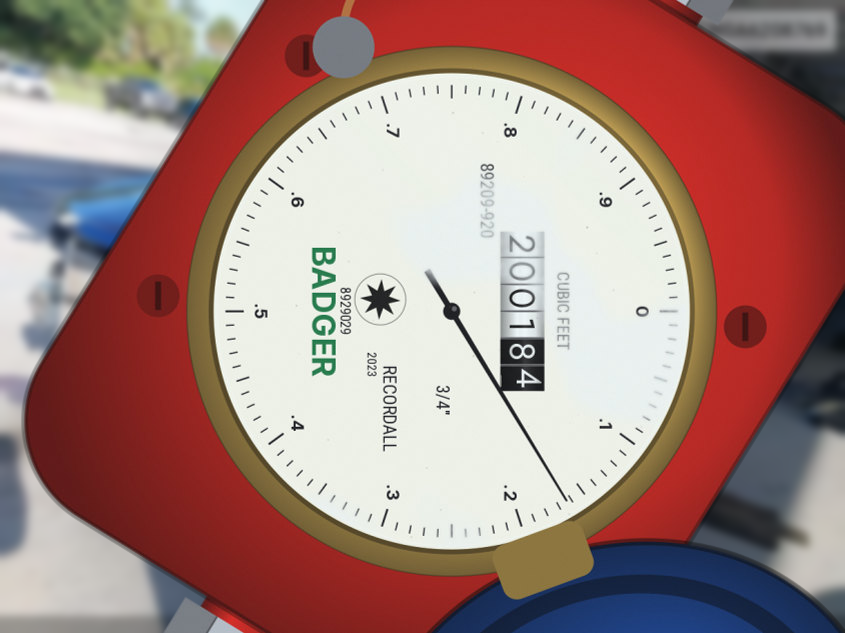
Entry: value=200184.16 unit=ft³
